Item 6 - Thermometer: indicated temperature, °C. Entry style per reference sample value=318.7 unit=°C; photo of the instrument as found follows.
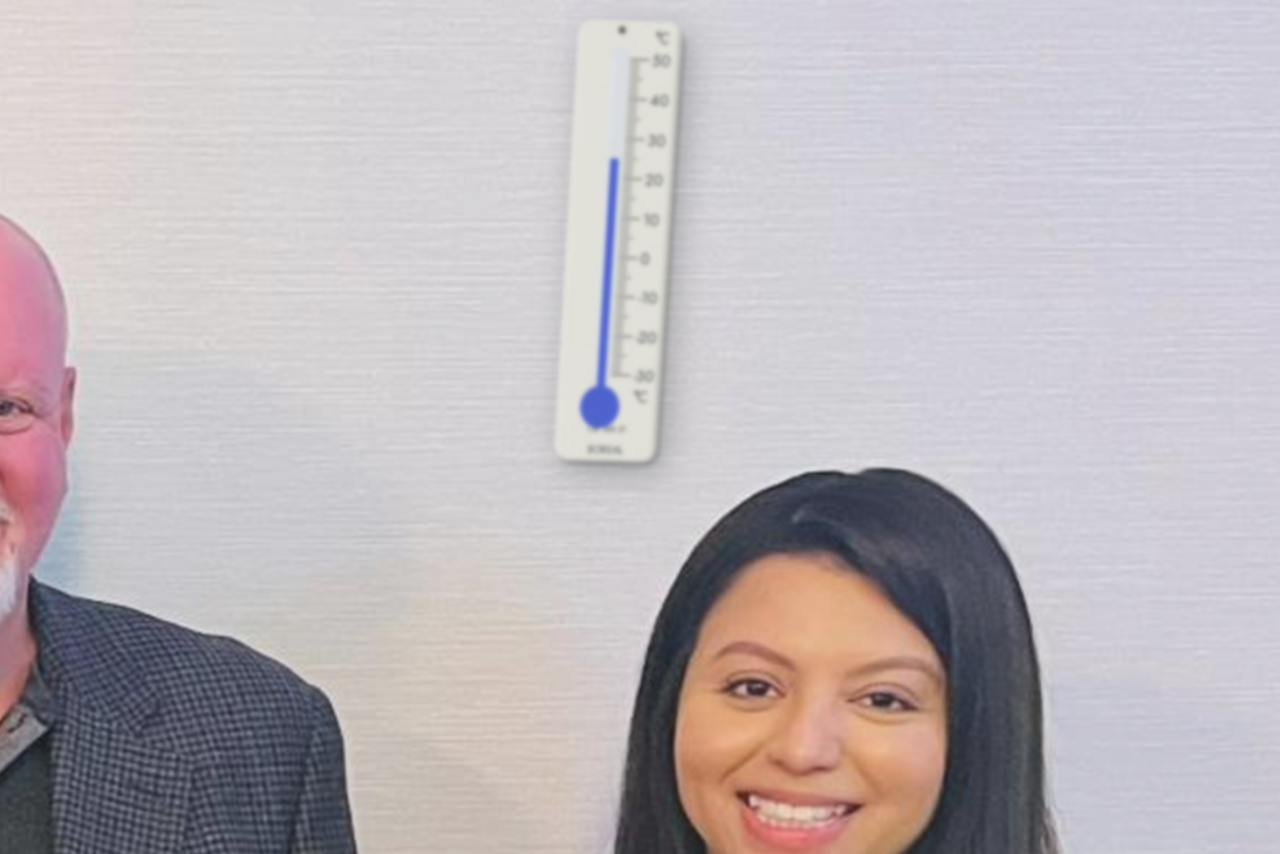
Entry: value=25 unit=°C
